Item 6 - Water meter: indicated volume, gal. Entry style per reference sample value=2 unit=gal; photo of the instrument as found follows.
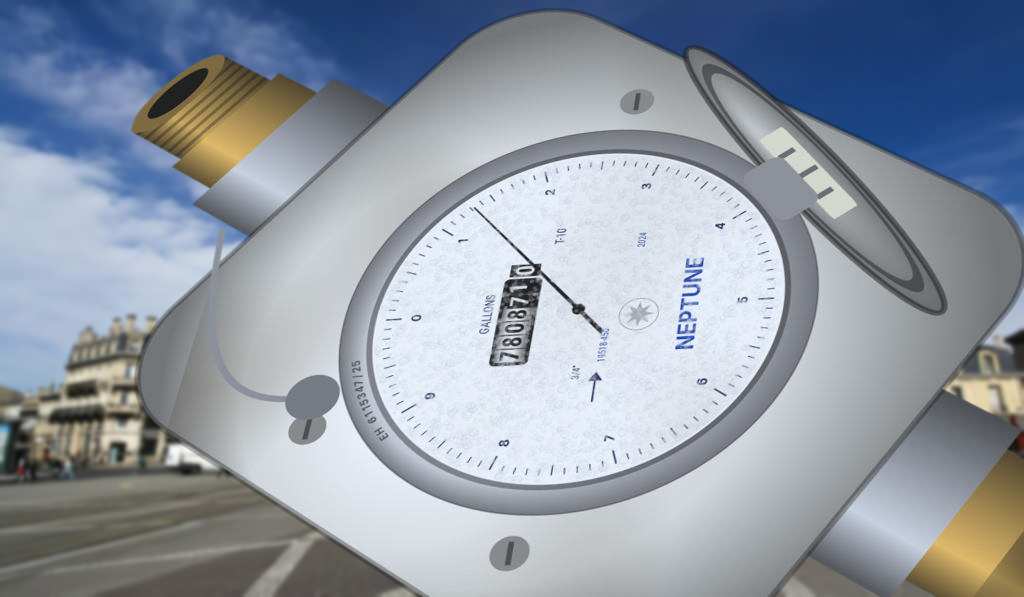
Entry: value=7808711.3 unit=gal
